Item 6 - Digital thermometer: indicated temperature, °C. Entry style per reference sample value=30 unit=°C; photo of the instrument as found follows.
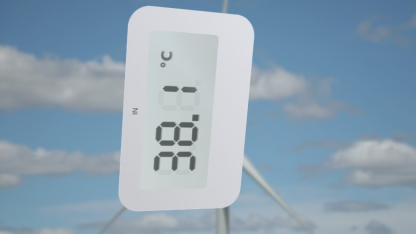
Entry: value=38.1 unit=°C
